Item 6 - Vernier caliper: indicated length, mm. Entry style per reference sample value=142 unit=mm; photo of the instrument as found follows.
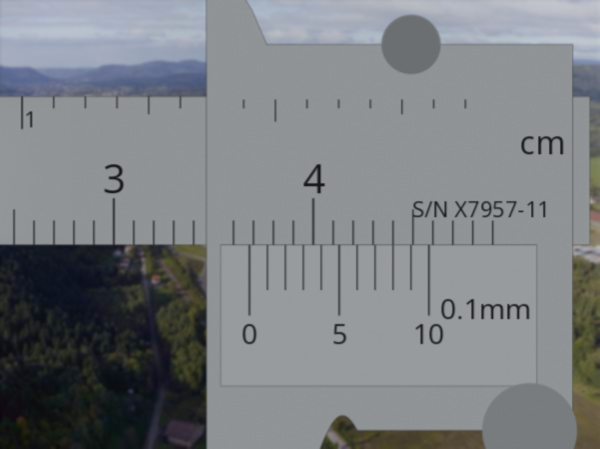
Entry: value=36.8 unit=mm
